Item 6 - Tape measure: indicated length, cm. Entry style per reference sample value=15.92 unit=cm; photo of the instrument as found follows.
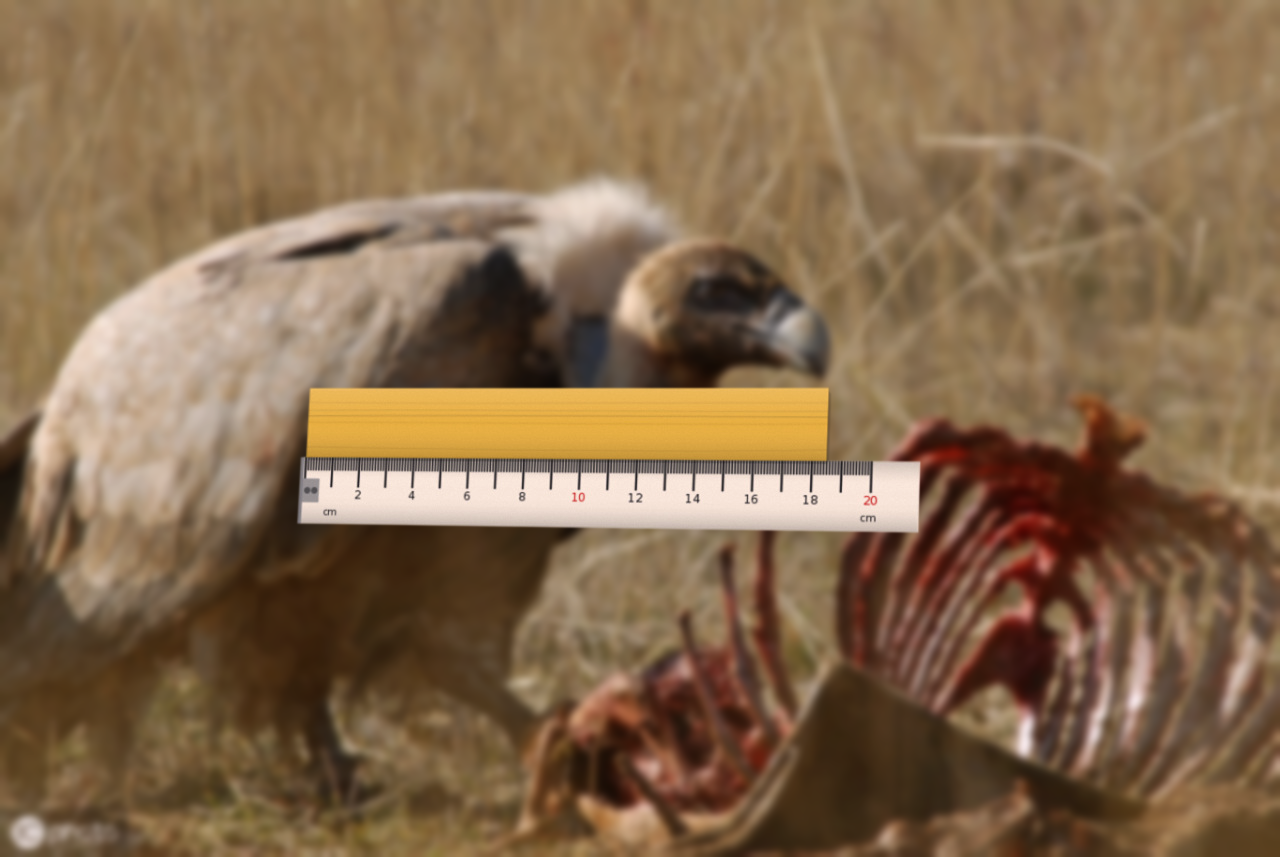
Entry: value=18.5 unit=cm
